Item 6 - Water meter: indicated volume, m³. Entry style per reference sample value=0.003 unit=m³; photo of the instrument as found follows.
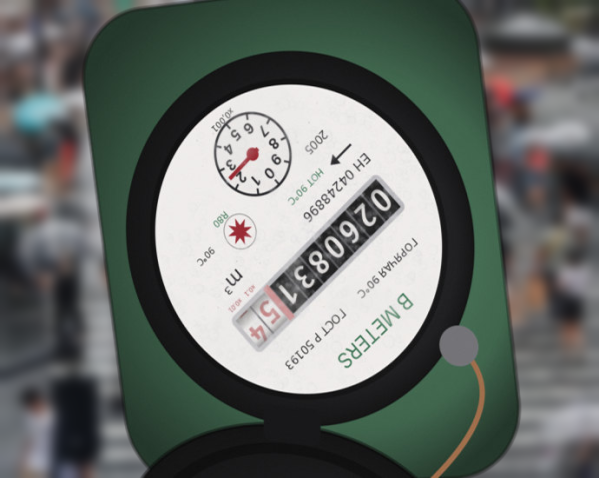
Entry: value=260831.542 unit=m³
